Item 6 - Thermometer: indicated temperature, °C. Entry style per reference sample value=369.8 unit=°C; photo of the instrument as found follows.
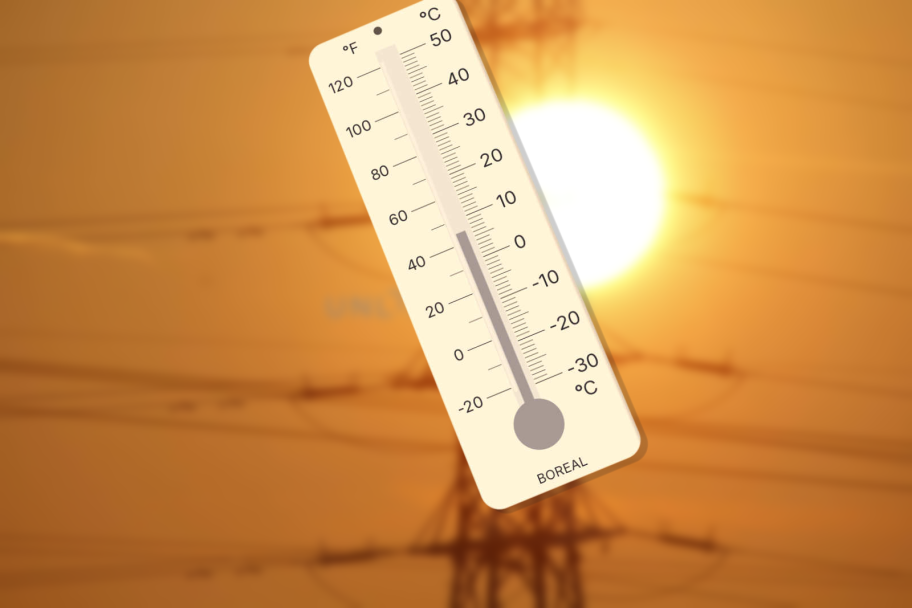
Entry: value=7 unit=°C
